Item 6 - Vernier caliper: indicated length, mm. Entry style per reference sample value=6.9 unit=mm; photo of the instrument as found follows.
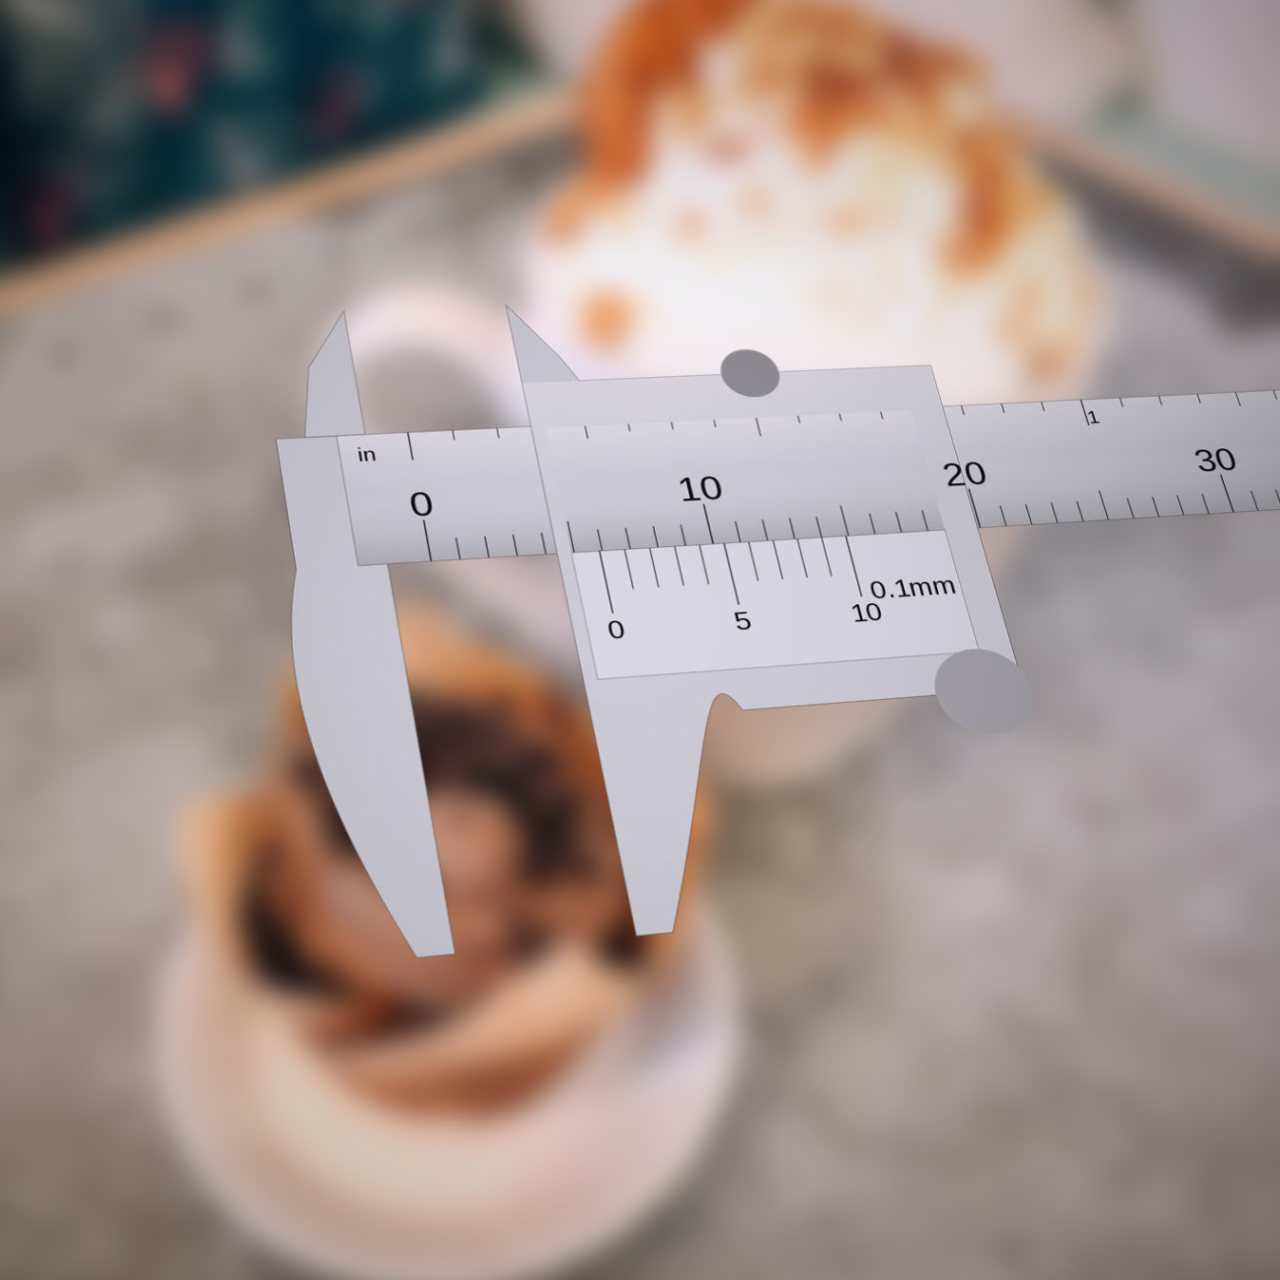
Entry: value=5.9 unit=mm
